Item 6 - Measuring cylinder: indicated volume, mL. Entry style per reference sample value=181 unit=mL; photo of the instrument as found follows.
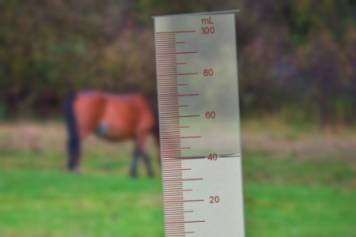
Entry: value=40 unit=mL
